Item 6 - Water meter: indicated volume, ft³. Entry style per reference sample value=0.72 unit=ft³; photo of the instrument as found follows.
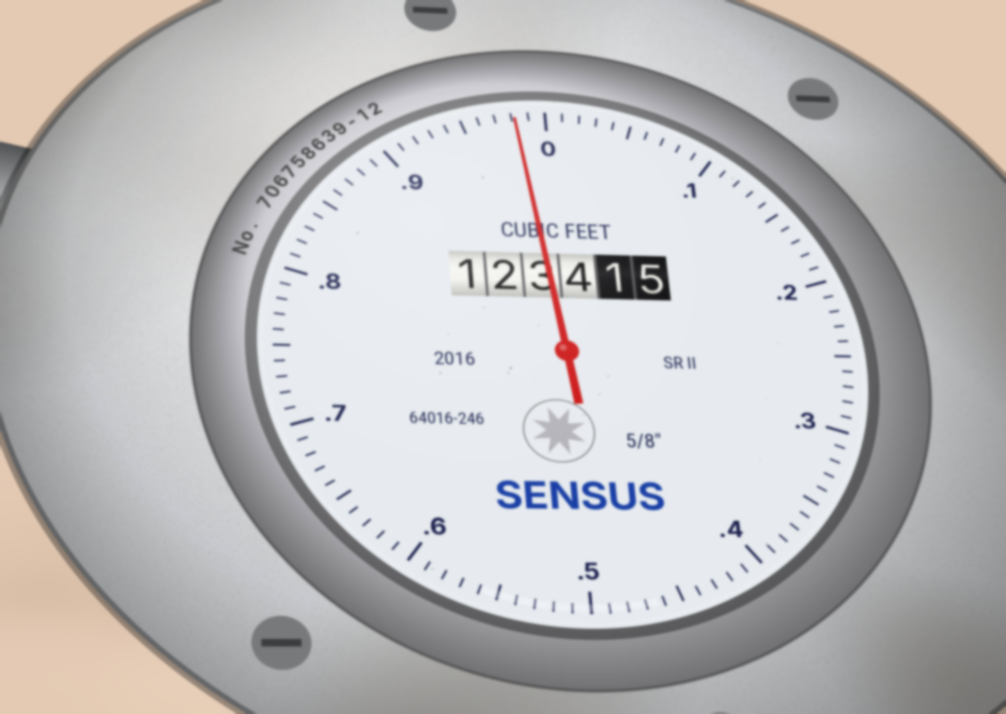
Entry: value=123414.98 unit=ft³
